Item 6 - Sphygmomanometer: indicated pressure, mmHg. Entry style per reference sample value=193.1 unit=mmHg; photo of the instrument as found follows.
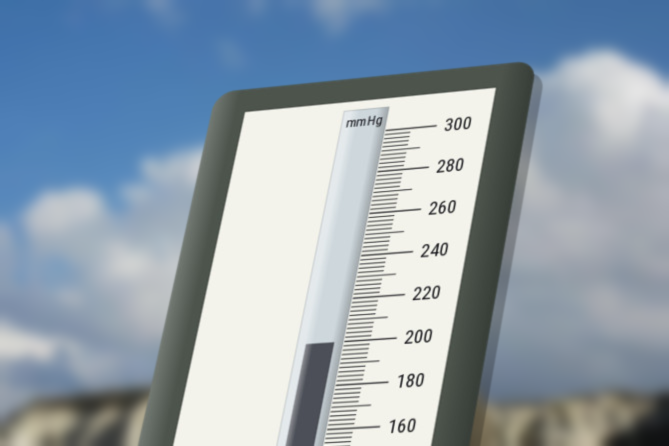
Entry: value=200 unit=mmHg
